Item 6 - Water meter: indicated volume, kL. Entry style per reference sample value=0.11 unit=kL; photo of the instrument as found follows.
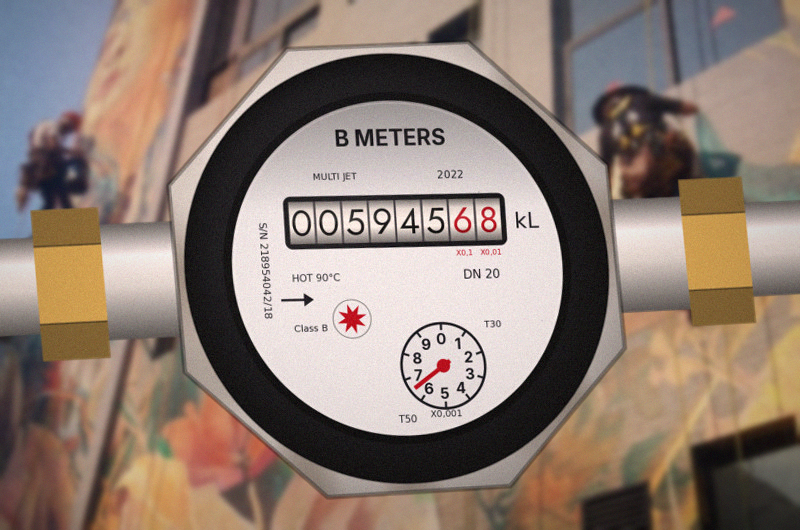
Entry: value=5945.686 unit=kL
